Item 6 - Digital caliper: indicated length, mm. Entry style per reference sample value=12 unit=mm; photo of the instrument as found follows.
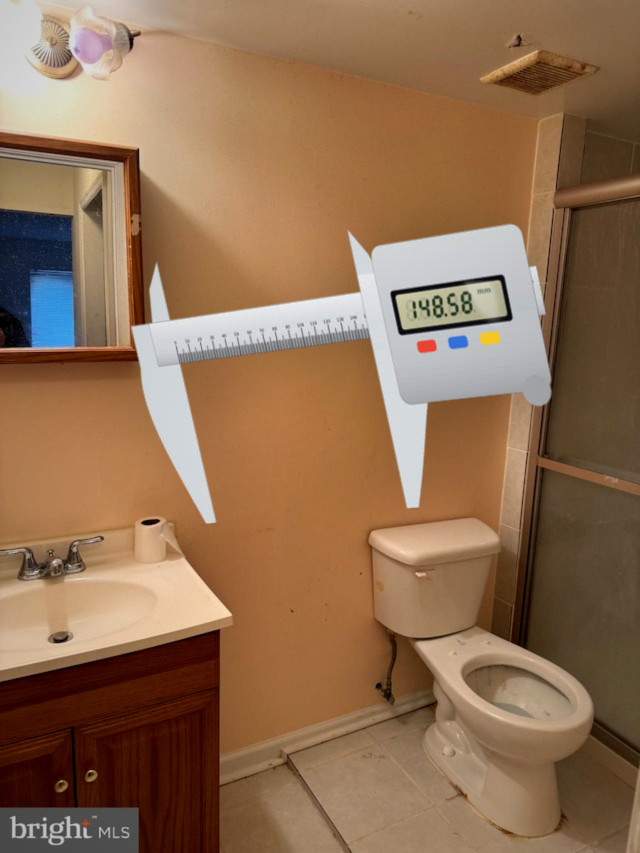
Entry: value=148.58 unit=mm
